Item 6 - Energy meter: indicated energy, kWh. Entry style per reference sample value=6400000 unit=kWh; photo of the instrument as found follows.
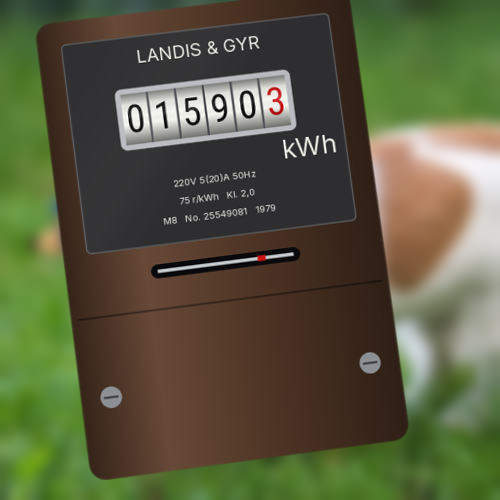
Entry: value=1590.3 unit=kWh
